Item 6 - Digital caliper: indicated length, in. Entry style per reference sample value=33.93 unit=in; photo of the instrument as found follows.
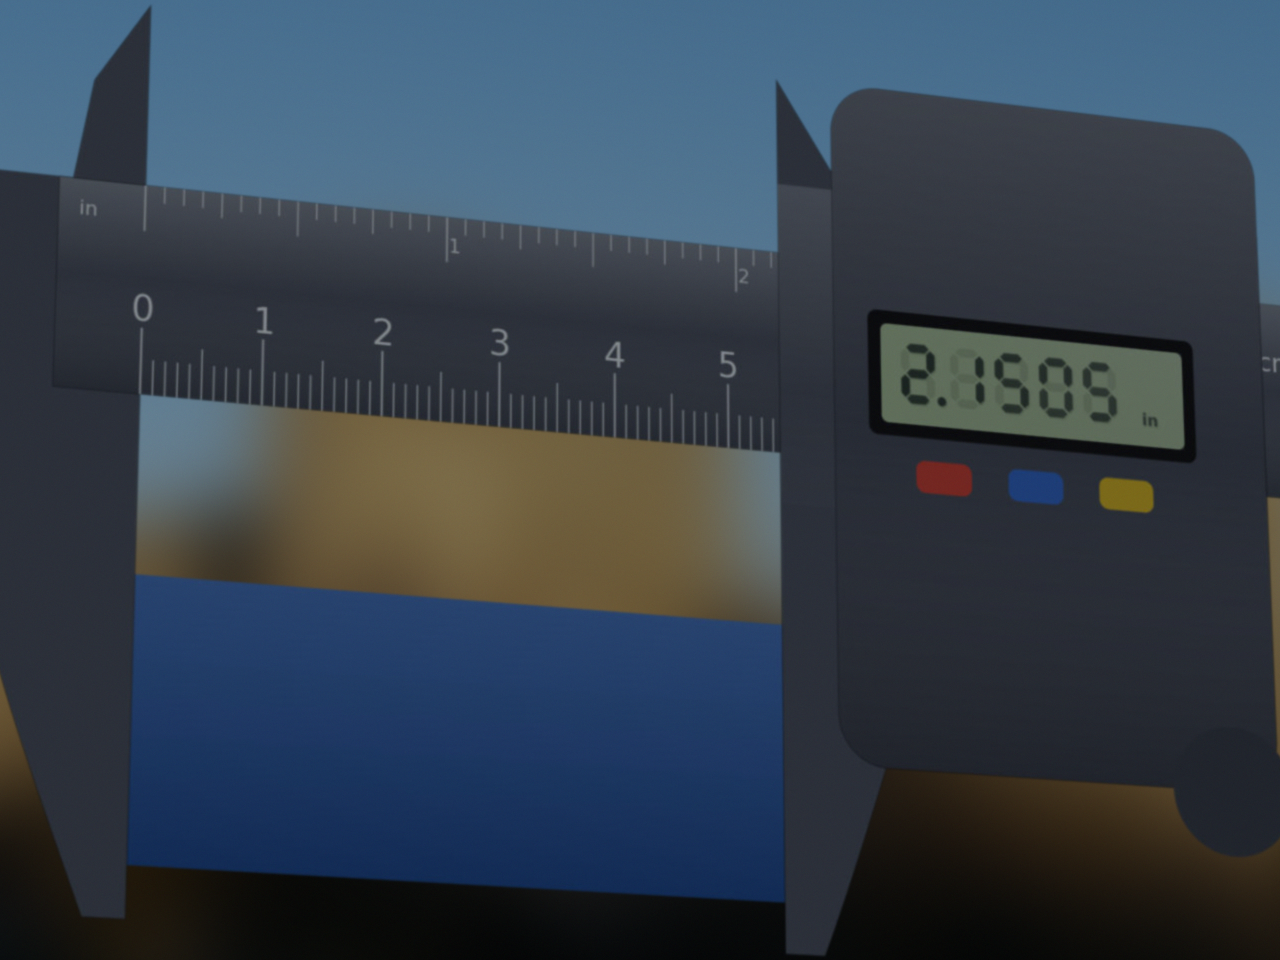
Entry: value=2.1505 unit=in
